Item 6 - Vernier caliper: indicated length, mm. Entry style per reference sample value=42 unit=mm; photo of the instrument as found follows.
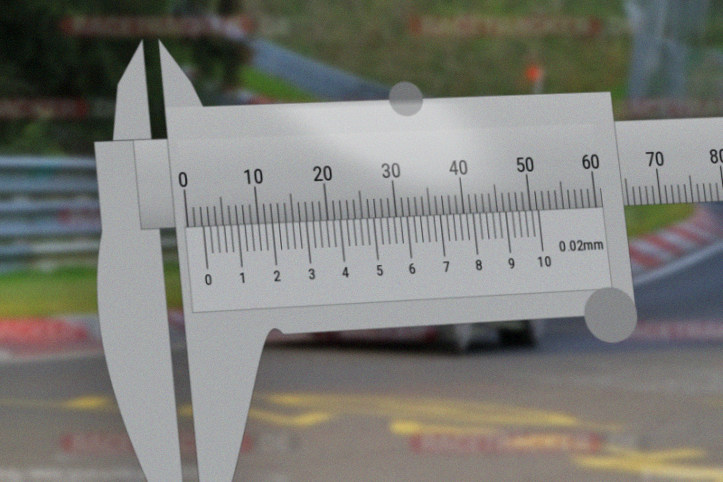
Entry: value=2.2 unit=mm
